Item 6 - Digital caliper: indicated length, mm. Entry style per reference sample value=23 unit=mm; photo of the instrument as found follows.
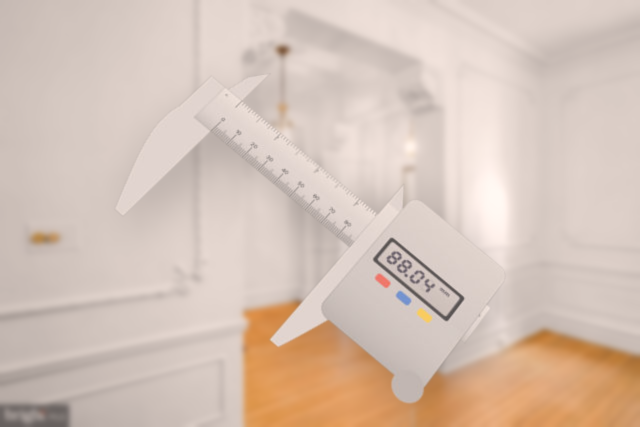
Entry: value=88.04 unit=mm
